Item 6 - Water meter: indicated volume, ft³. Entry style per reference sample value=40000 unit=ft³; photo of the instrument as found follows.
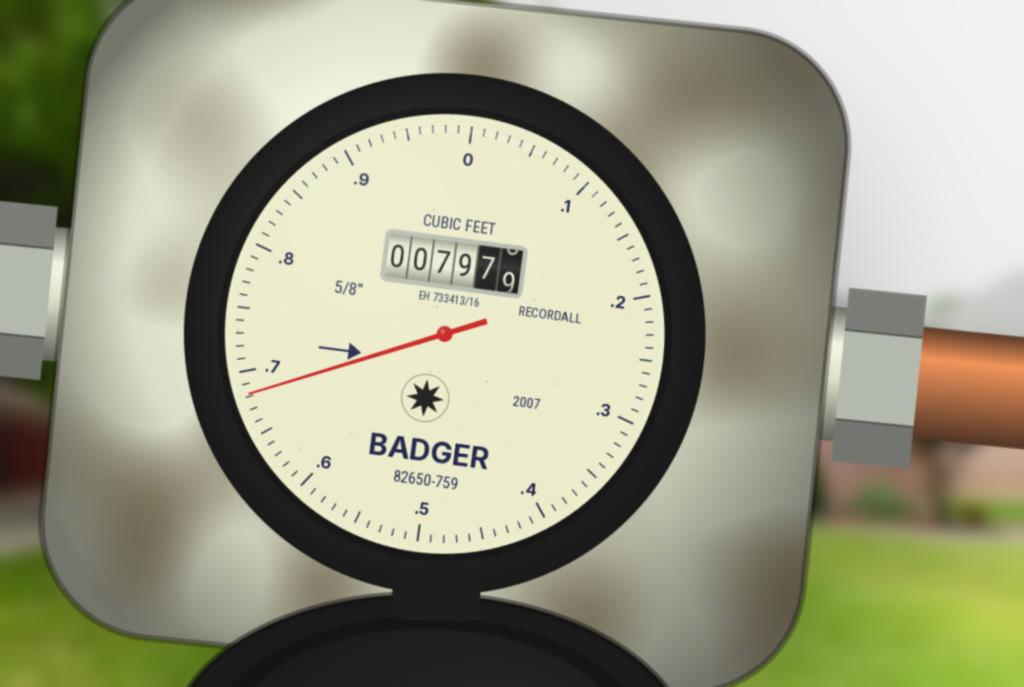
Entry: value=7978.68 unit=ft³
